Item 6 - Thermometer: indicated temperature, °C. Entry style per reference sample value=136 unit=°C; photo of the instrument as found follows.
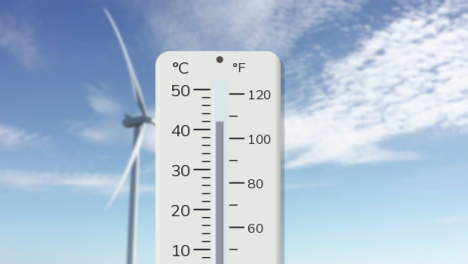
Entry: value=42 unit=°C
